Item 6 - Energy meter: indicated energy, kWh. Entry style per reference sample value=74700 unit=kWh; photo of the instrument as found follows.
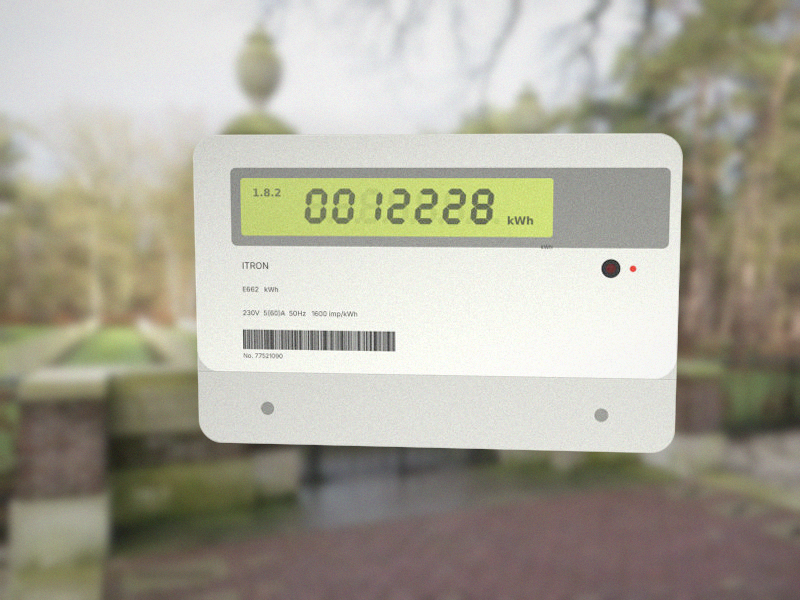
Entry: value=12228 unit=kWh
